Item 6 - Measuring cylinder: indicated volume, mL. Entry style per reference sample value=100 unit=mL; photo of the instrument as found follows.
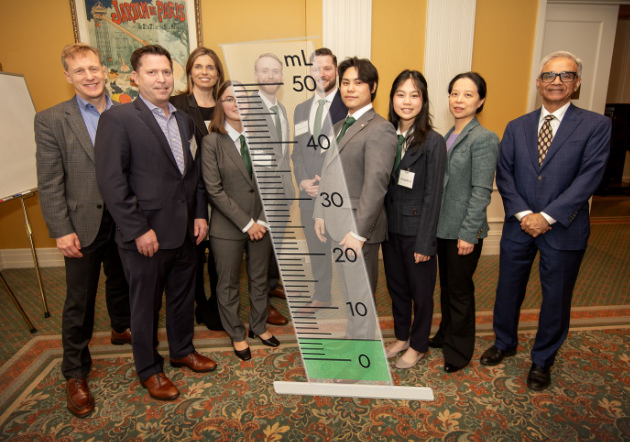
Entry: value=4 unit=mL
